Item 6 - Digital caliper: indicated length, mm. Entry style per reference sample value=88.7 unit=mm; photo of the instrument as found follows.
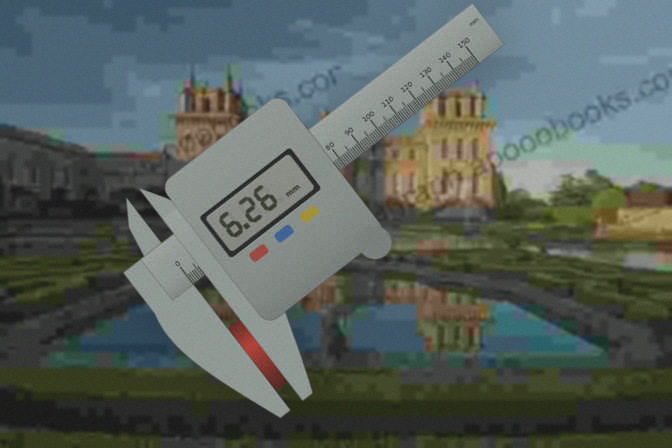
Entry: value=6.26 unit=mm
